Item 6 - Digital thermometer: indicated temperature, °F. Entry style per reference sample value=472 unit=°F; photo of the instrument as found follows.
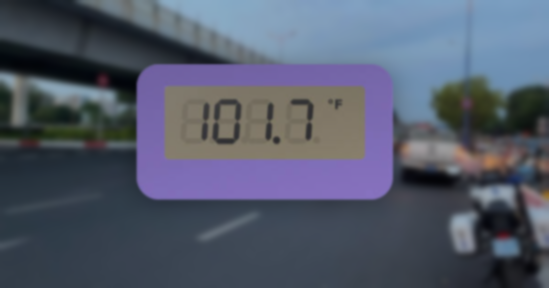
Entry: value=101.7 unit=°F
